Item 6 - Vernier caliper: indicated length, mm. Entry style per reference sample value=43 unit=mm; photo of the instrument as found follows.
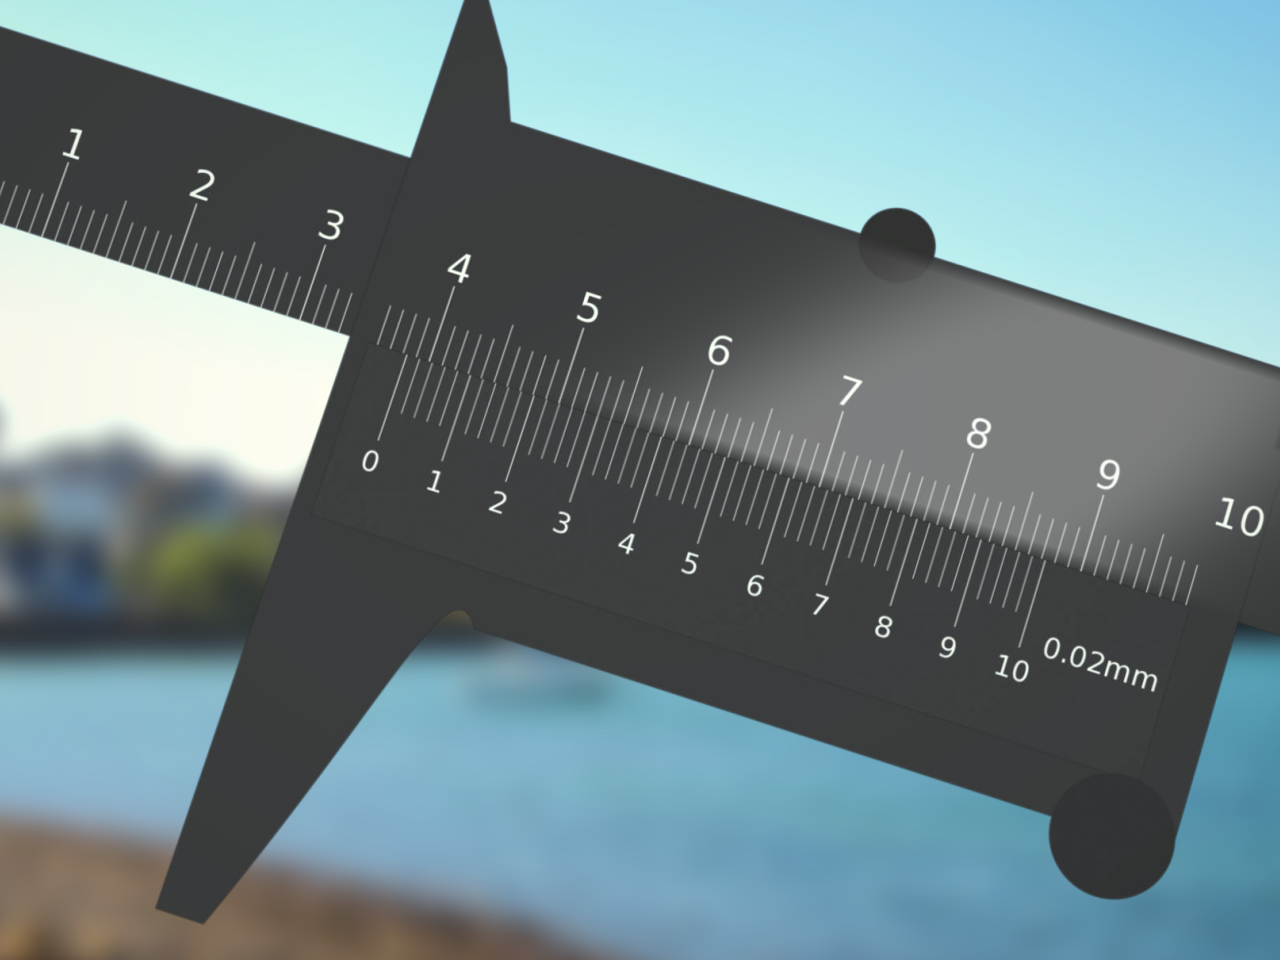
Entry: value=38.3 unit=mm
